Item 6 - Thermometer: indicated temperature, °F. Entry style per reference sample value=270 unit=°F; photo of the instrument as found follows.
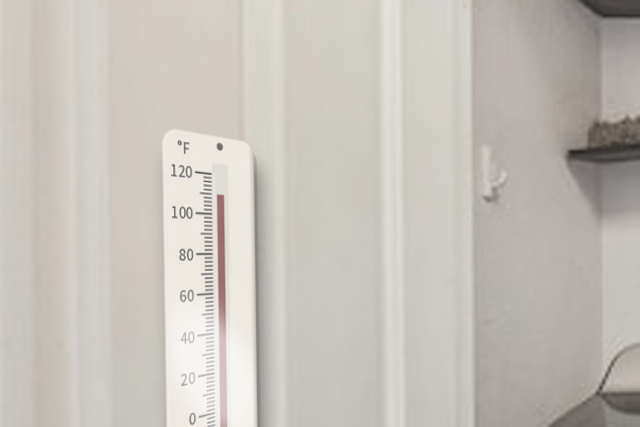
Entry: value=110 unit=°F
